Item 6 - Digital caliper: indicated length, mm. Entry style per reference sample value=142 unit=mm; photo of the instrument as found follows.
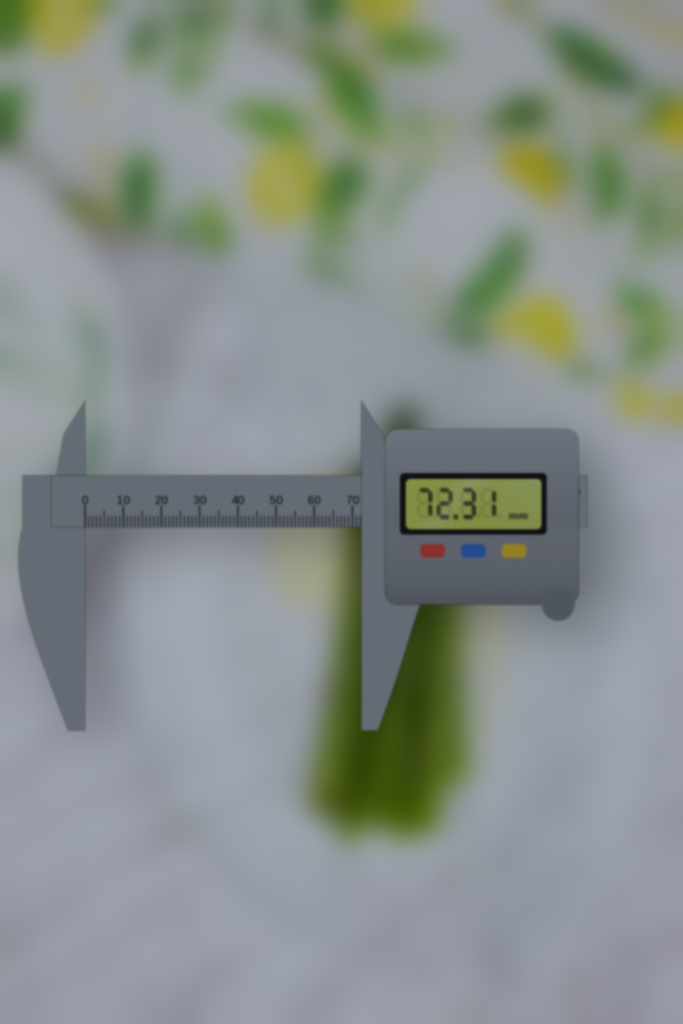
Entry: value=72.31 unit=mm
